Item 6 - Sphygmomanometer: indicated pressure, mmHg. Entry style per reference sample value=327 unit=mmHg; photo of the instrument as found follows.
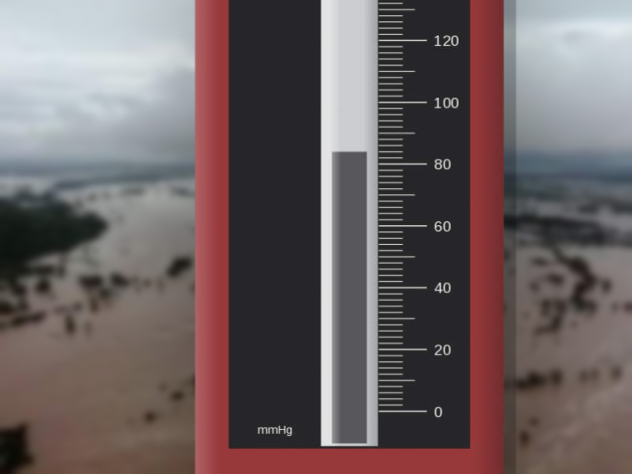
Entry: value=84 unit=mmHg
